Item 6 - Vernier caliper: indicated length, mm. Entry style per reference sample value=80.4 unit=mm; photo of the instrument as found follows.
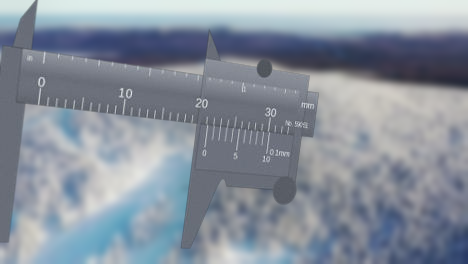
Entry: value=21.2 unit=mm
